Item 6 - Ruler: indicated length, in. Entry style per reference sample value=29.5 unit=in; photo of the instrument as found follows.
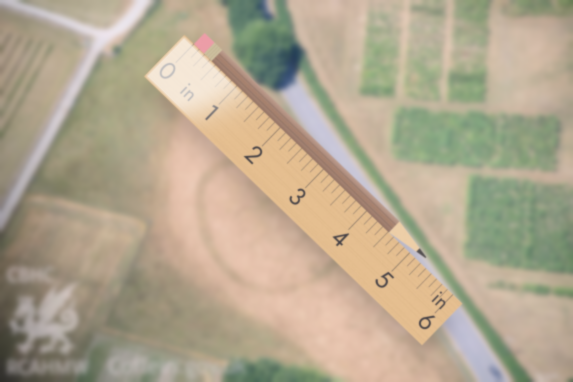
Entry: value=5.25 unit=in
